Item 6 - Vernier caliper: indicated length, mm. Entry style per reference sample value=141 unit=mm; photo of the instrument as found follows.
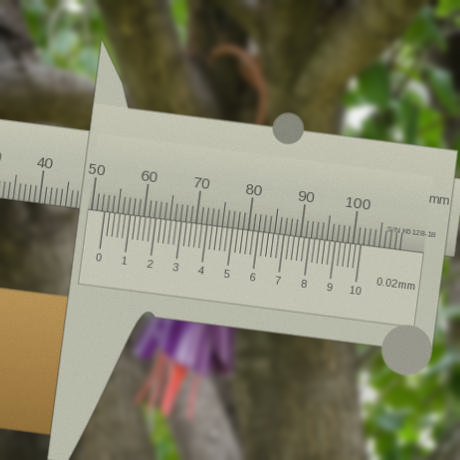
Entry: value=52.5 unit=mm
